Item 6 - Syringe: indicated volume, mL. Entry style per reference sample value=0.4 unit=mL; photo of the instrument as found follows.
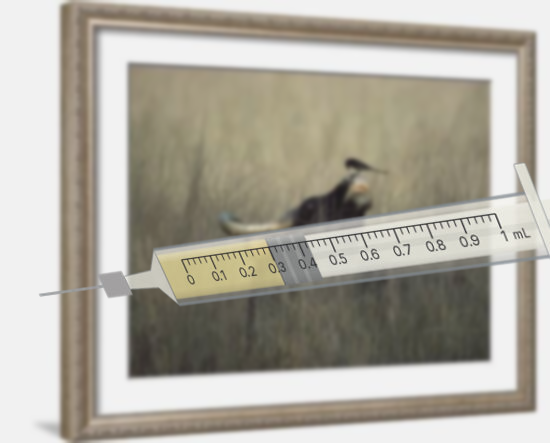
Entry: value=0.3 unit=mL
